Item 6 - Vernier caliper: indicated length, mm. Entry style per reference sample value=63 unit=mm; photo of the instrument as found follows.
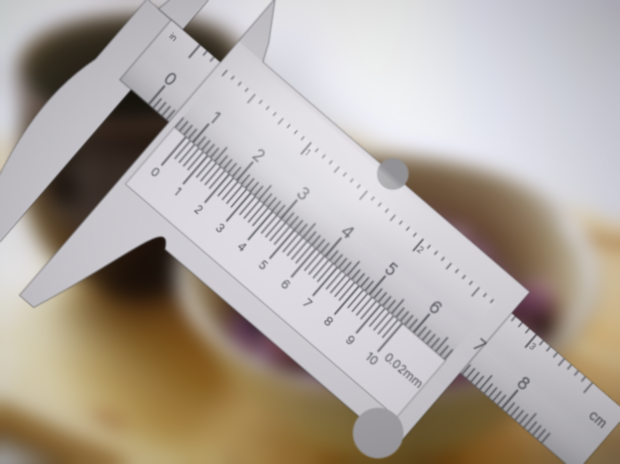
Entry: value=8.5 unit=mm
